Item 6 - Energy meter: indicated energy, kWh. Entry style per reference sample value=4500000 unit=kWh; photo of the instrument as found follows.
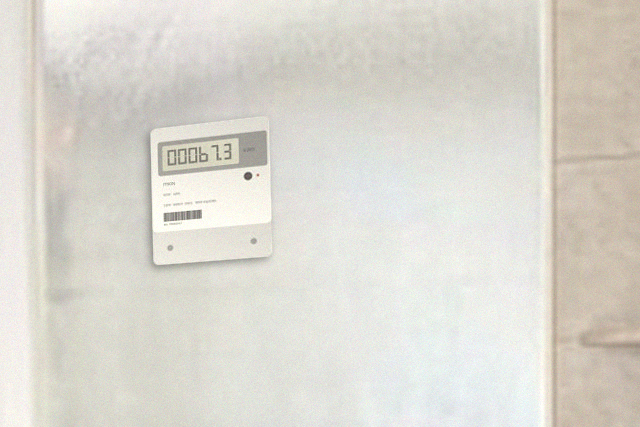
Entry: value=67.3 unit=kWh
